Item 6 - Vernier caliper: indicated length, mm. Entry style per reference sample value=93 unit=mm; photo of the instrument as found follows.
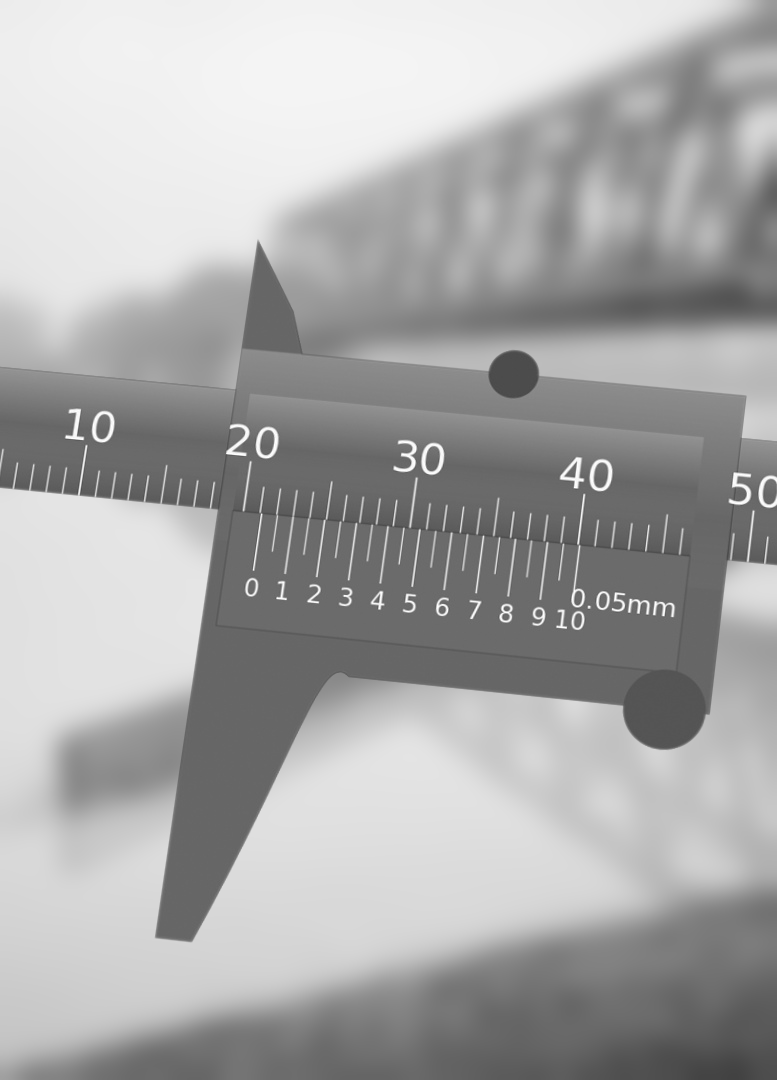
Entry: value=21.1 unit=mm
